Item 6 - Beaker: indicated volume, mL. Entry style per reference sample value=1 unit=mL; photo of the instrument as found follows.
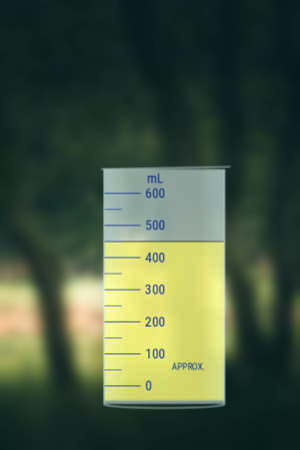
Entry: value=450 unit=mL
